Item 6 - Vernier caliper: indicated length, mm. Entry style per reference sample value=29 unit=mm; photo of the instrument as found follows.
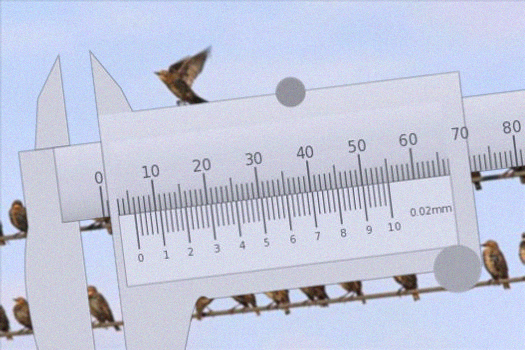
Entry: value=6.0 unit=mm
